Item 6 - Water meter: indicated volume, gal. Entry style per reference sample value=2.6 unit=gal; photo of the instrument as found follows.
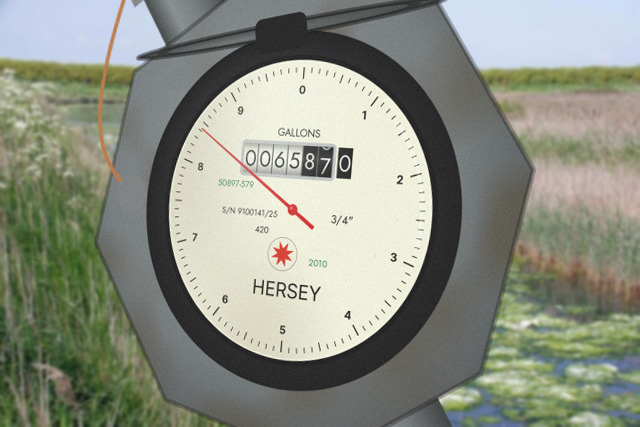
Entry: value=65868.4 unit=gal
